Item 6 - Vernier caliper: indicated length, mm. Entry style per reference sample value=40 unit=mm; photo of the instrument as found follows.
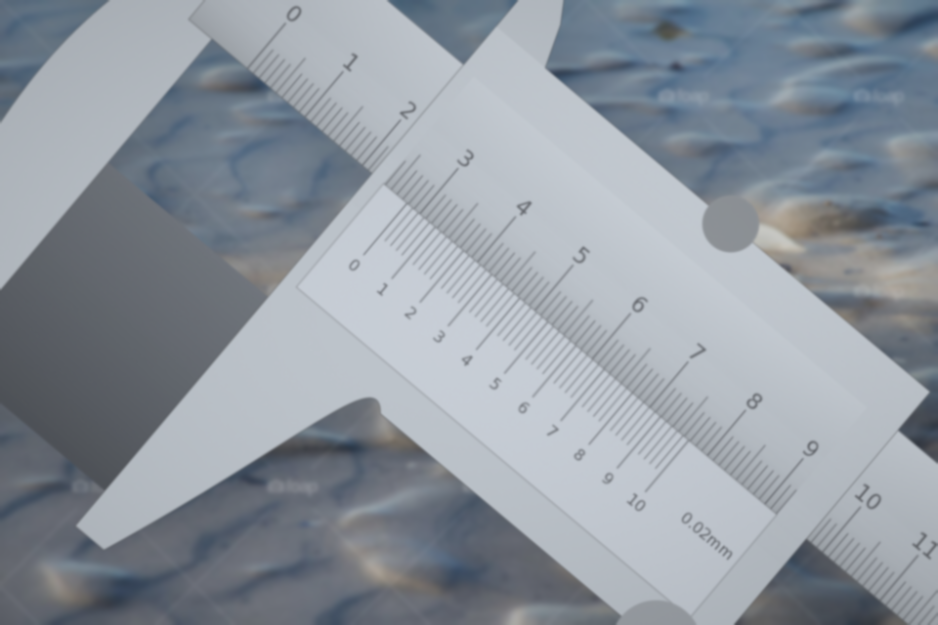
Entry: value=27.8 unit=mm
